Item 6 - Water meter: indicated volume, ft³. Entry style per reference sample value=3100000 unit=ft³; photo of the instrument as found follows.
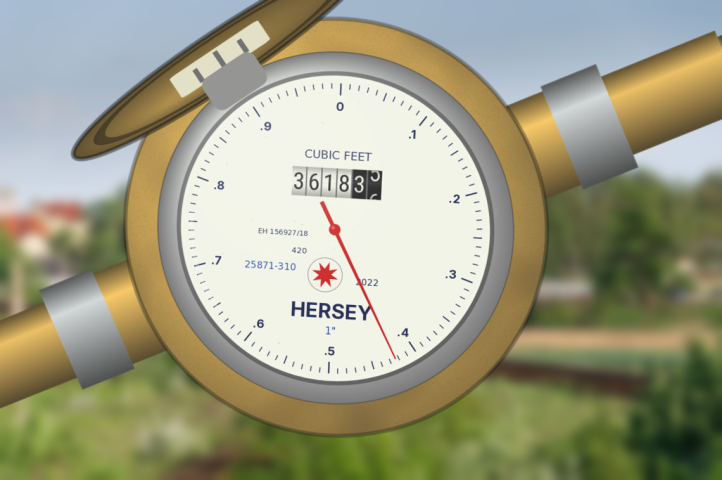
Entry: value=361835.42 unit=ft³
